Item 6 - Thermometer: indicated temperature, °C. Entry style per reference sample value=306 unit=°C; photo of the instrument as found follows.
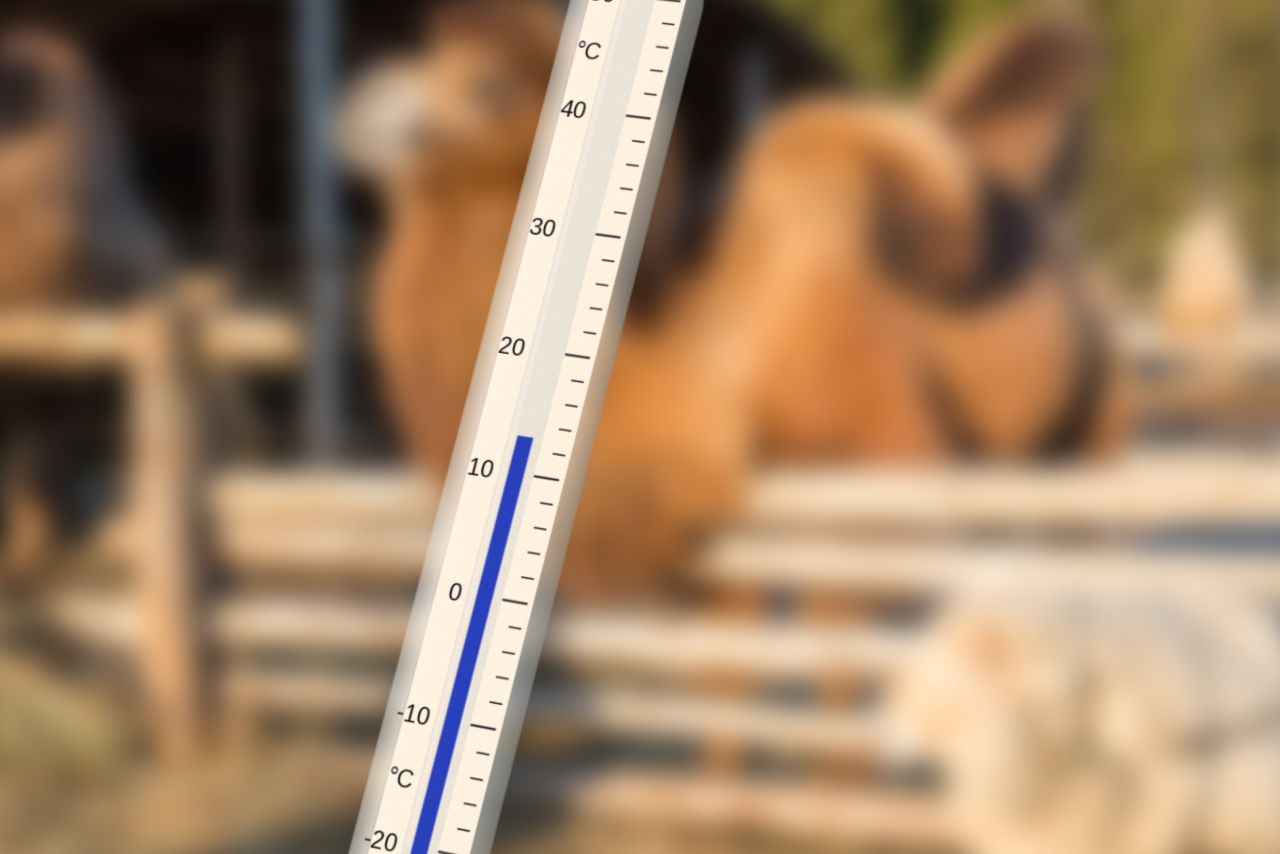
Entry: value=13 unit=°C
